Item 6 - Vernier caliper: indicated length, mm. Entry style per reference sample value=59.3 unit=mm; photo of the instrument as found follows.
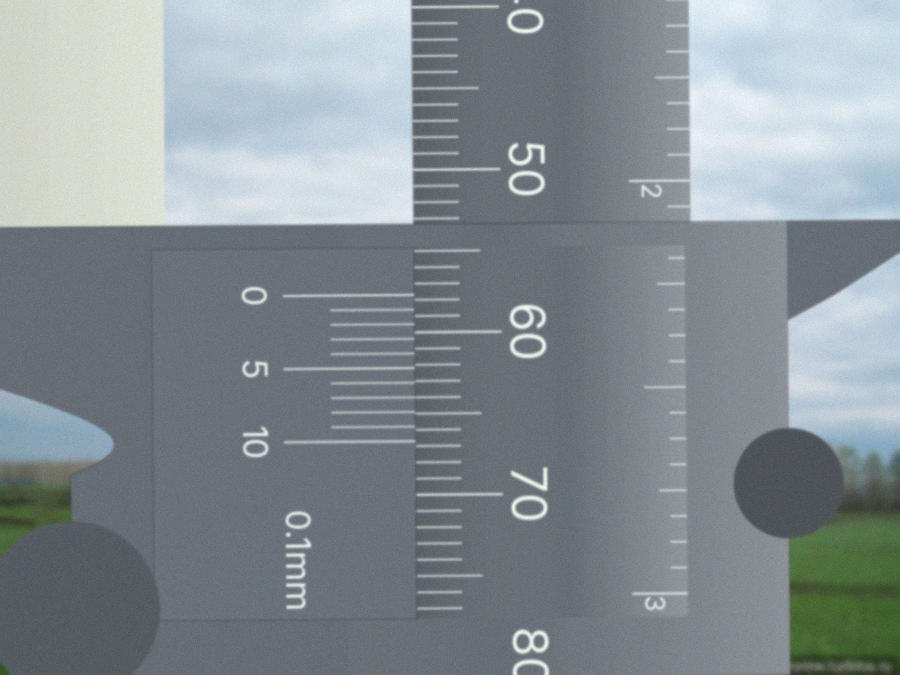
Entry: value=57.7 unit=mm
